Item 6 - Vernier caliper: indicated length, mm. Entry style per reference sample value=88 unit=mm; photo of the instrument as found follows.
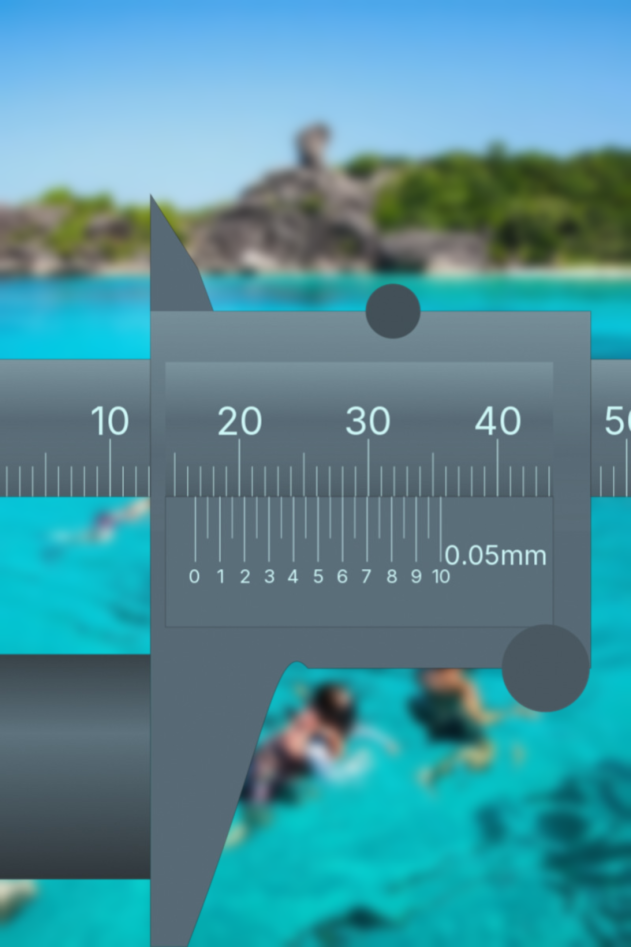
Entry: value=16.6 unit=mm
